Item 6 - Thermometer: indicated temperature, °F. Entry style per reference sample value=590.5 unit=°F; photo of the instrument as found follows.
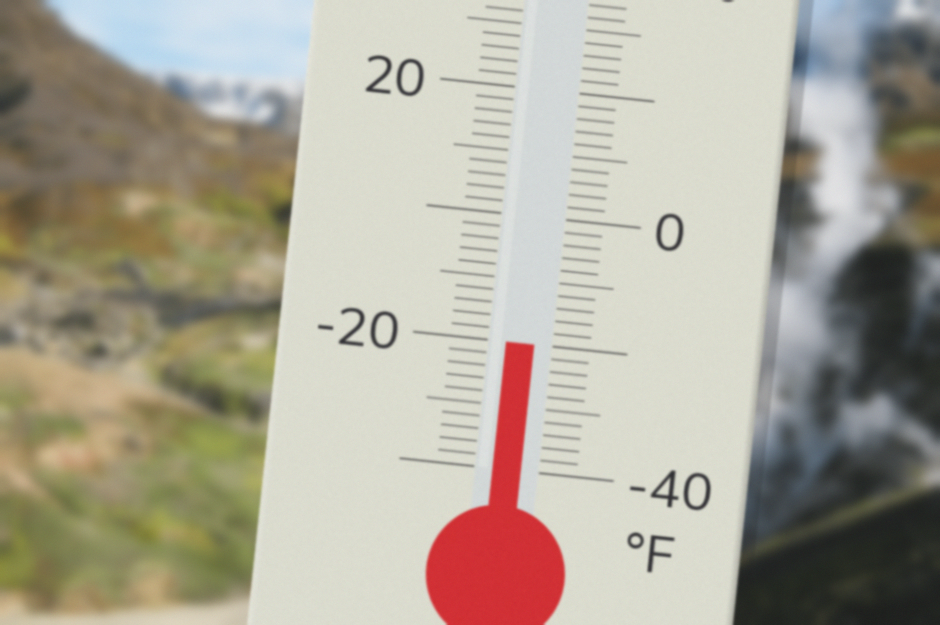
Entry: value=-20 unit=°F
